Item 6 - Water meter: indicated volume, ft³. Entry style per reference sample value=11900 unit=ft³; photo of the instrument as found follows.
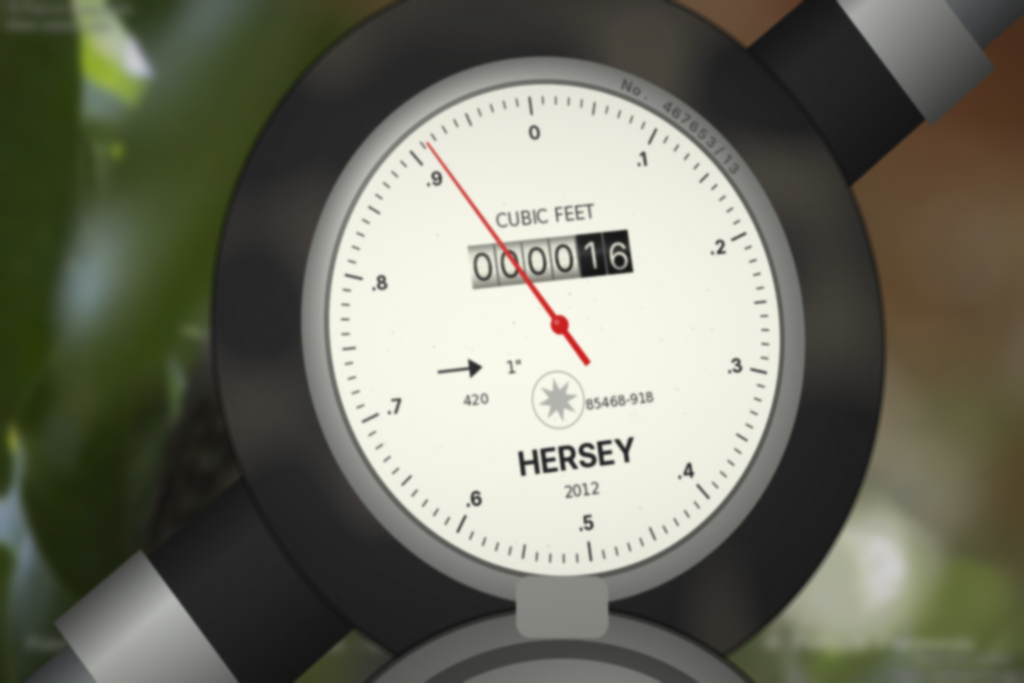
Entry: value=15.91 unit=ft³
